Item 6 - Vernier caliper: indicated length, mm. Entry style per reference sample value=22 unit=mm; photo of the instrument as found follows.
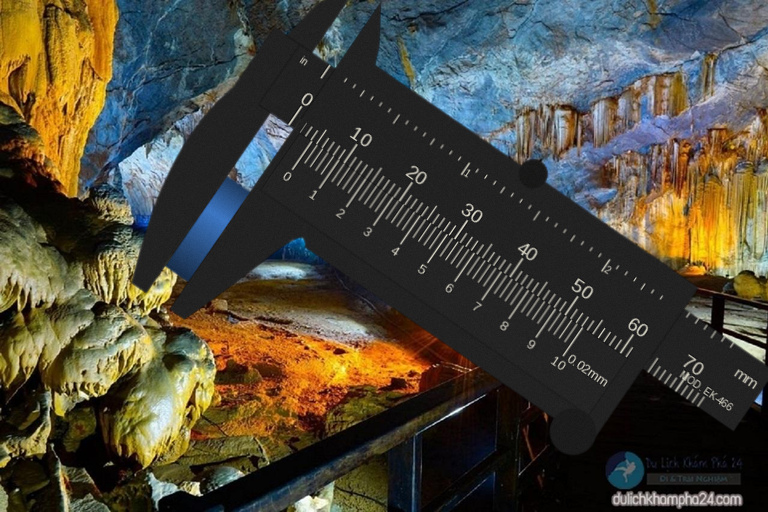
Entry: value=4.2 unit=mm
